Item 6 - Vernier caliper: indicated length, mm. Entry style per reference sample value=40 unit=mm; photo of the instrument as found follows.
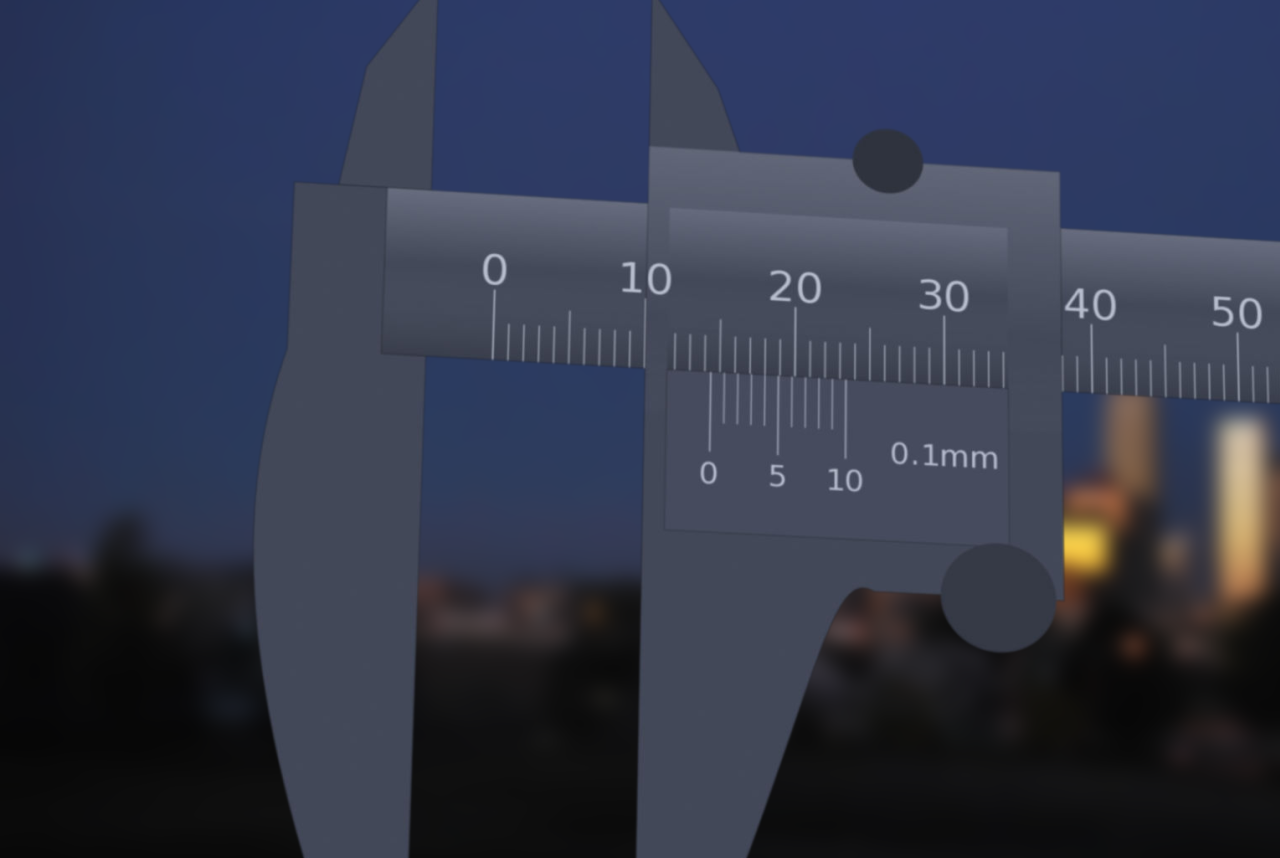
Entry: value=14.4 unit=mm
